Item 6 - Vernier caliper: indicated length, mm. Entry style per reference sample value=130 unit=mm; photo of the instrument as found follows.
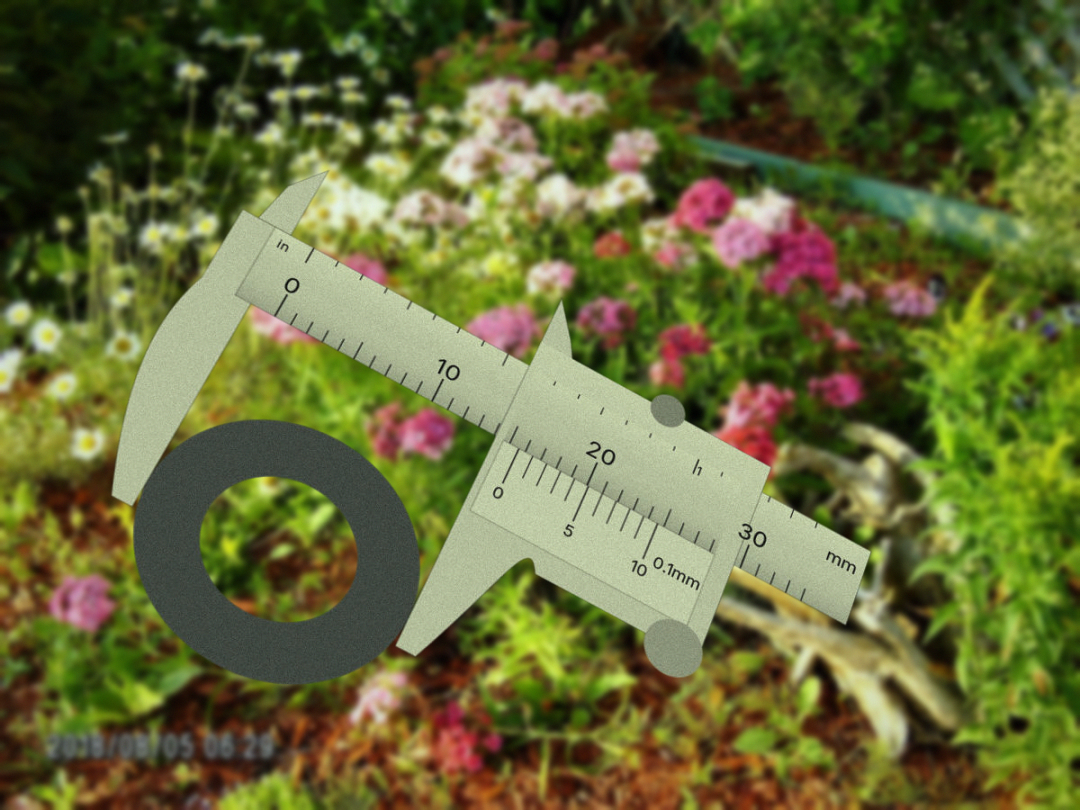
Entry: value=15.6 unit=mm
